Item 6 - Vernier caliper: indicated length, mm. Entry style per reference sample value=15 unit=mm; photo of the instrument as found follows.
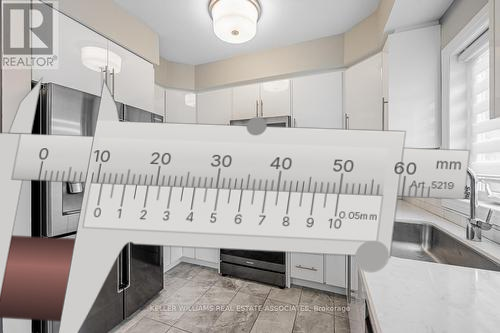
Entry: value=10.8 unit=mm
